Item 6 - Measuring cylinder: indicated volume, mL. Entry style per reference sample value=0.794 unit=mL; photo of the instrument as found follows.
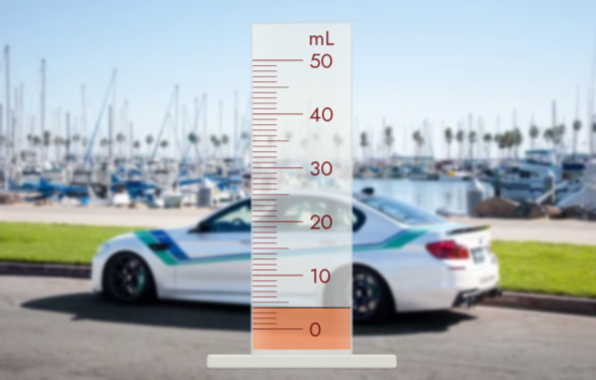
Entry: value=4 unit=mL
